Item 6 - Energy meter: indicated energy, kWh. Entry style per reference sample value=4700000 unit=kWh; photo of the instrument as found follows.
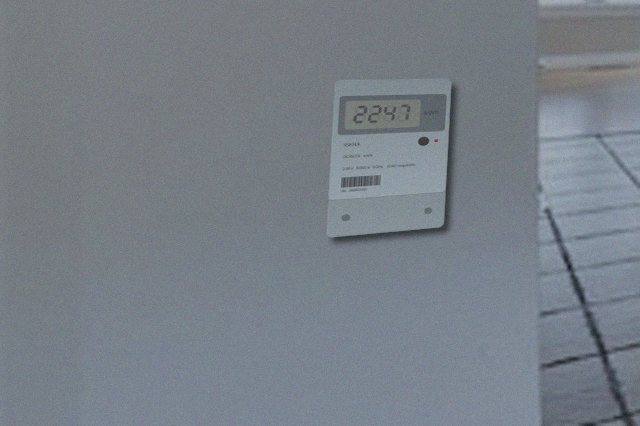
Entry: value=2247 unit=kWh
